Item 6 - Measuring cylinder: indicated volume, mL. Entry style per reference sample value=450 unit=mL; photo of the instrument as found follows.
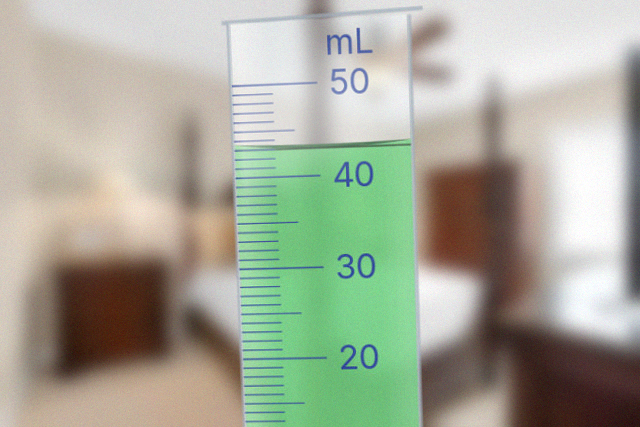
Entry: value=43 unit=mL
